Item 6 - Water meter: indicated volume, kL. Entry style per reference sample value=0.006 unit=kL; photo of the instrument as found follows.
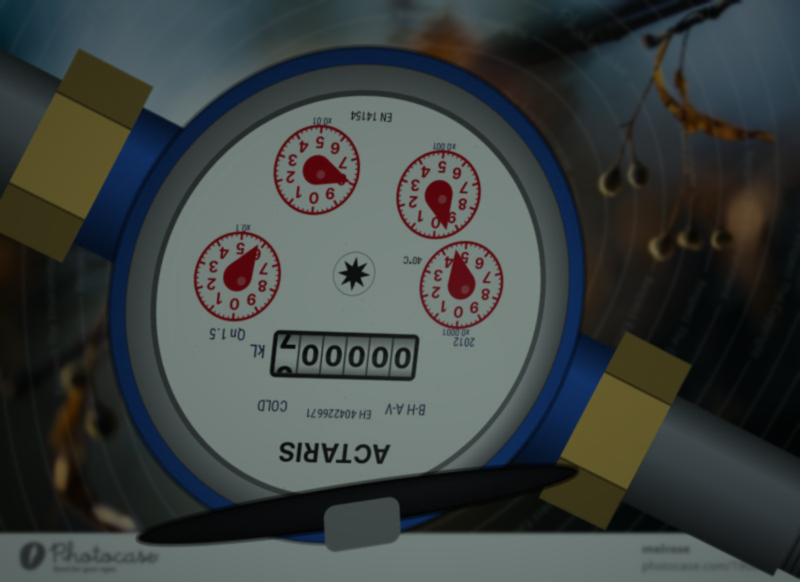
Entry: value=6.5794 unit=kL
